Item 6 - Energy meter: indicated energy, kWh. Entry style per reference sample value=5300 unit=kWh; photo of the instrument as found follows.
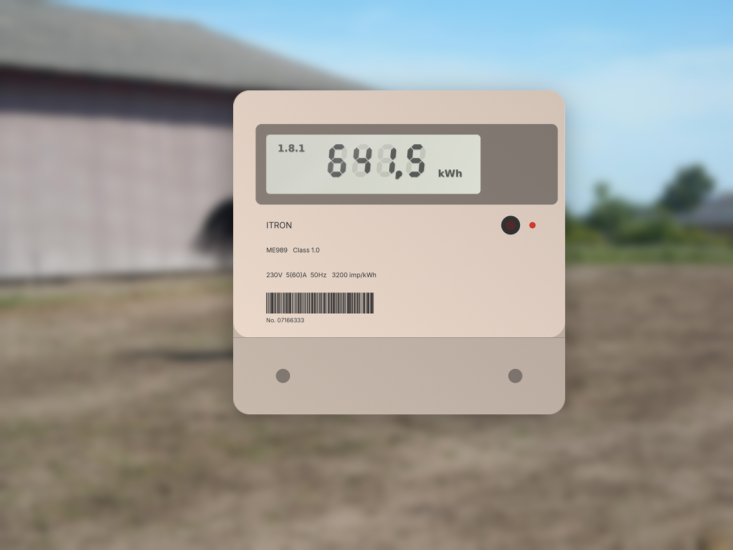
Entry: value=641.5 unit=kWh
